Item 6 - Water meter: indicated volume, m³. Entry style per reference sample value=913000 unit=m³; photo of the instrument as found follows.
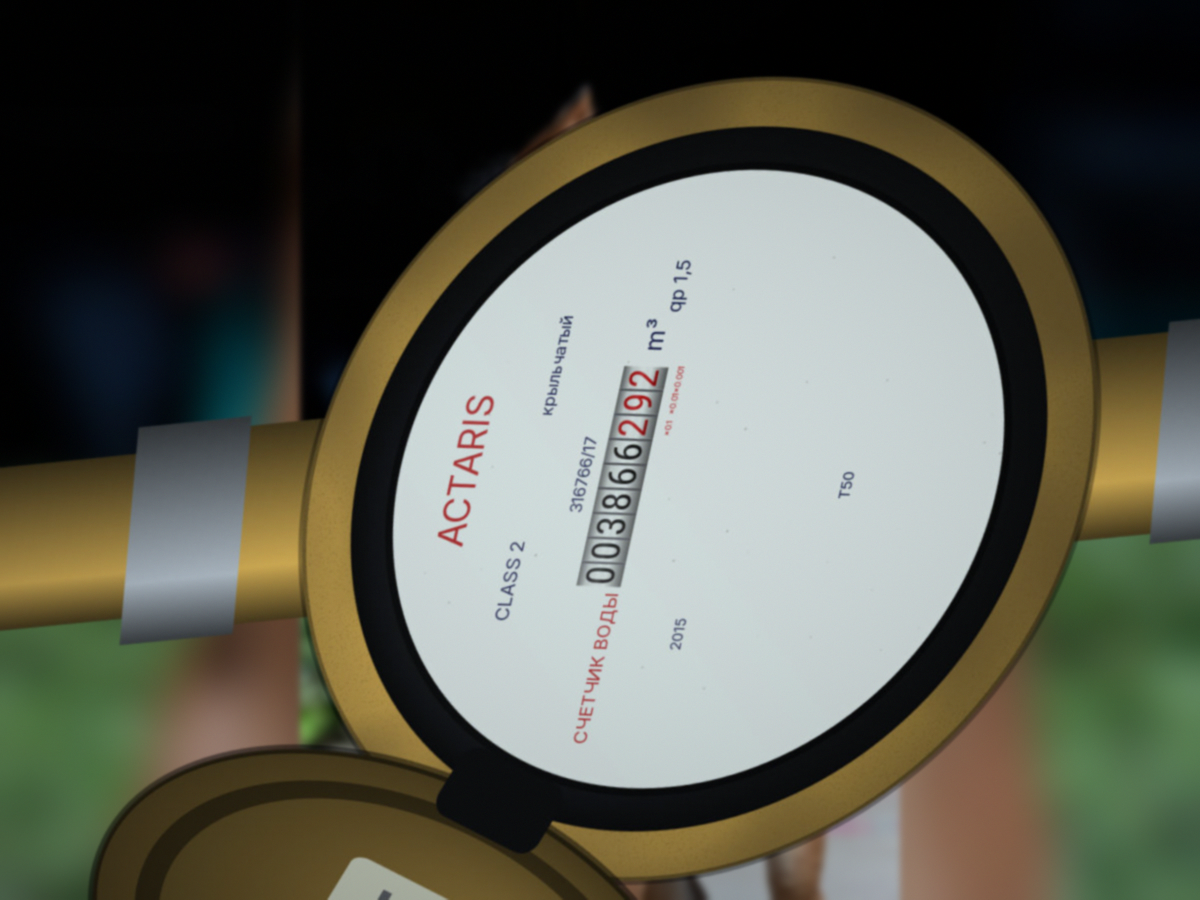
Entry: value=3866.292 unit=m³
